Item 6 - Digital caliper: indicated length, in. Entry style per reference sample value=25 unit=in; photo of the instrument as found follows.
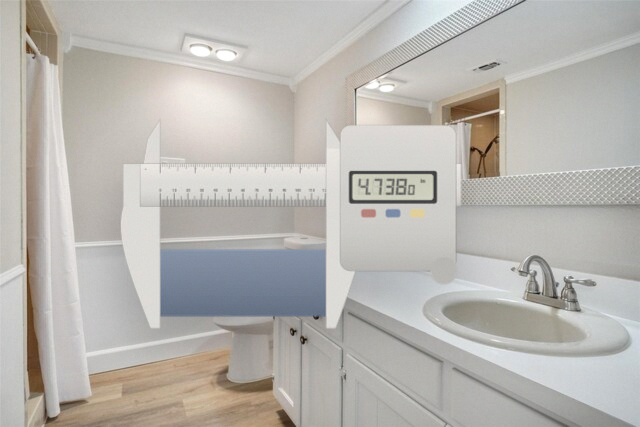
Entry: value=4.7380 unit=in
